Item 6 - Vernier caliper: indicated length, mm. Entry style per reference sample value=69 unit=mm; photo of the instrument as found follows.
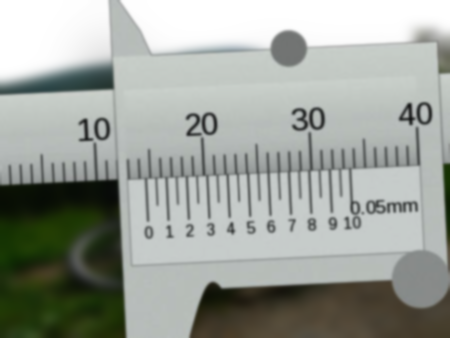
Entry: value=14.6 unit=mm
